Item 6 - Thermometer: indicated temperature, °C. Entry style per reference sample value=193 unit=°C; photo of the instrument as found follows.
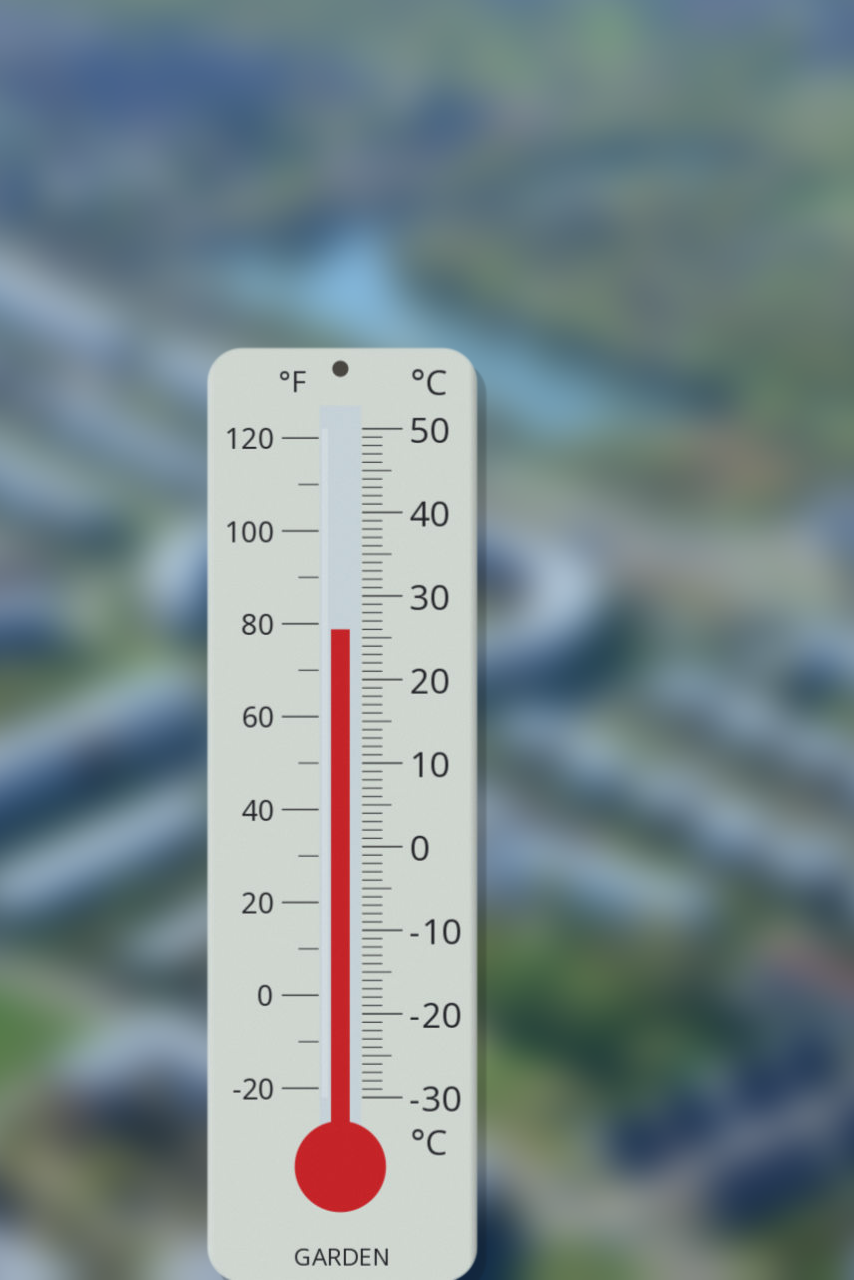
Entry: value=26 unit=°C
